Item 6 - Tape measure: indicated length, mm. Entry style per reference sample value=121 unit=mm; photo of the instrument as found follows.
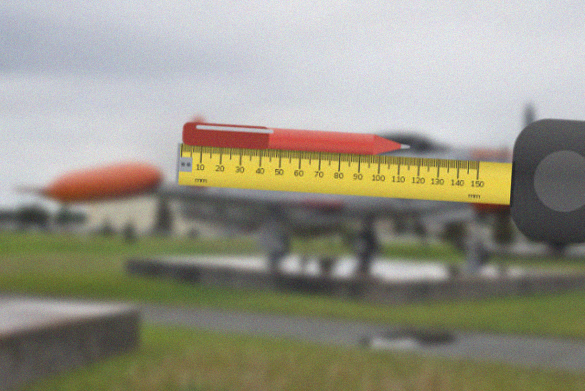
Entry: value=115 unit=mm
